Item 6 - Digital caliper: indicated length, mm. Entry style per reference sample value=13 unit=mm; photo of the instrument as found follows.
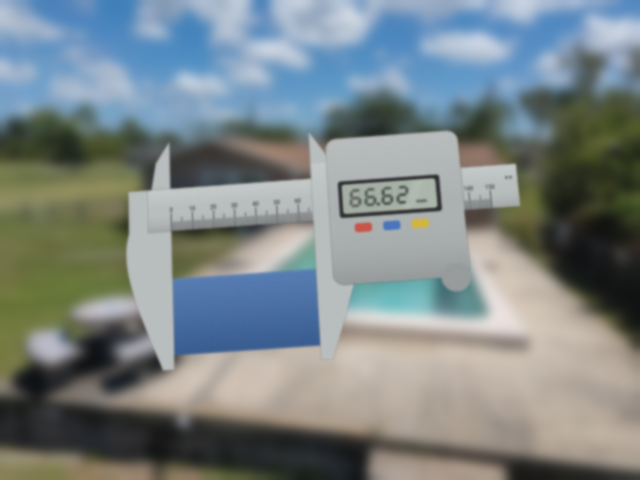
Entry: value=66.62 unit=mm
